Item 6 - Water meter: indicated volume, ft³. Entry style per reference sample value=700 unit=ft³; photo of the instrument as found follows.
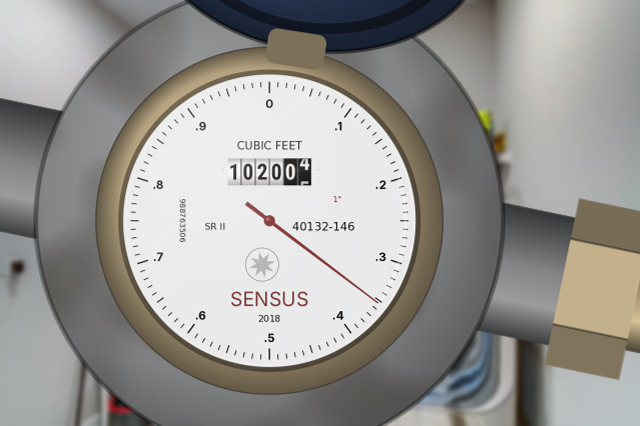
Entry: value=102004.35 unit=ft³
